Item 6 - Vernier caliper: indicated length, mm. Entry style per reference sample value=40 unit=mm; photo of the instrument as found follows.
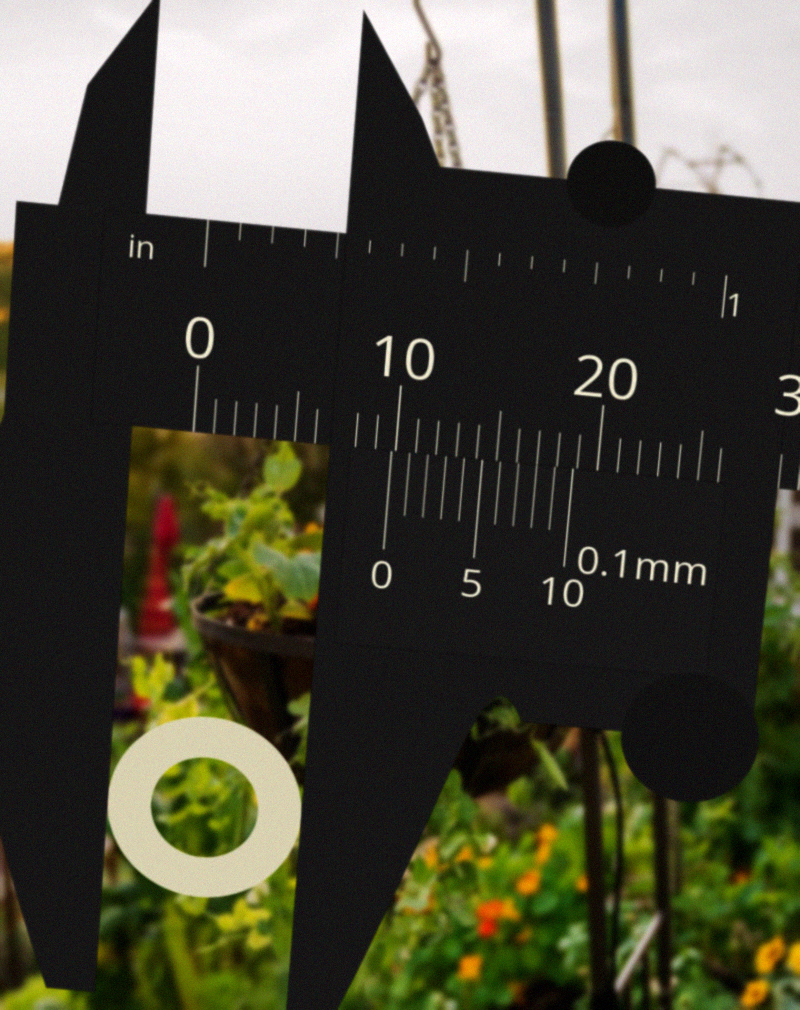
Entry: value=9.8 unit=mm
